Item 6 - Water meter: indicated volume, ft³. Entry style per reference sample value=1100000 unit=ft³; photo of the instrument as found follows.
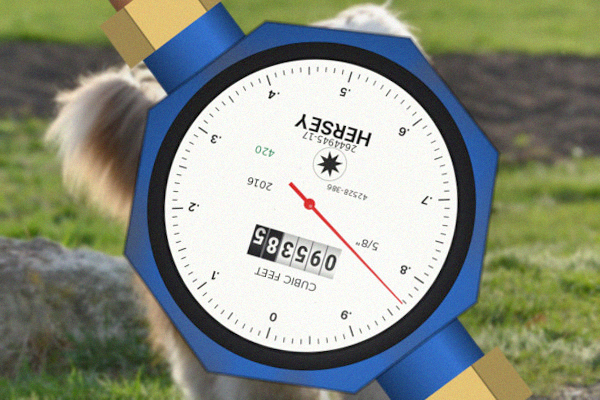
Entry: value=95384.83 unit=ft³
